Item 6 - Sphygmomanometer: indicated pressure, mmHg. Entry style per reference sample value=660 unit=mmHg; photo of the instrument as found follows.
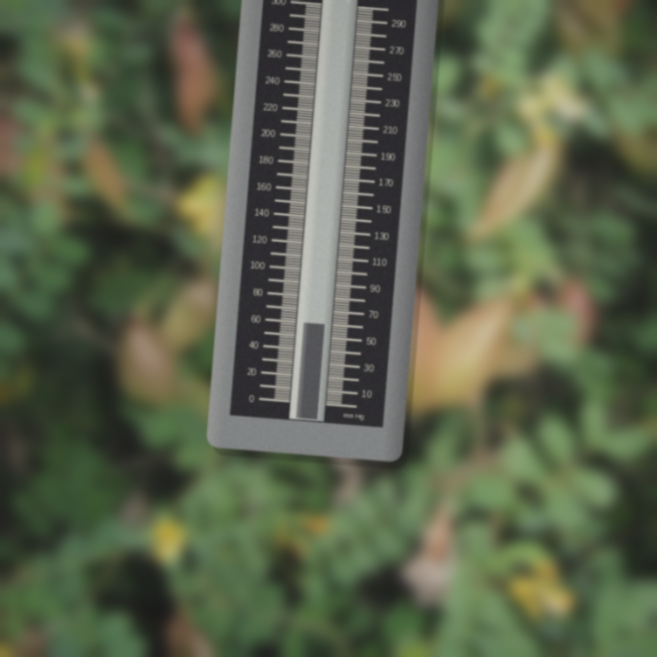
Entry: value=60 unit=mmHg
